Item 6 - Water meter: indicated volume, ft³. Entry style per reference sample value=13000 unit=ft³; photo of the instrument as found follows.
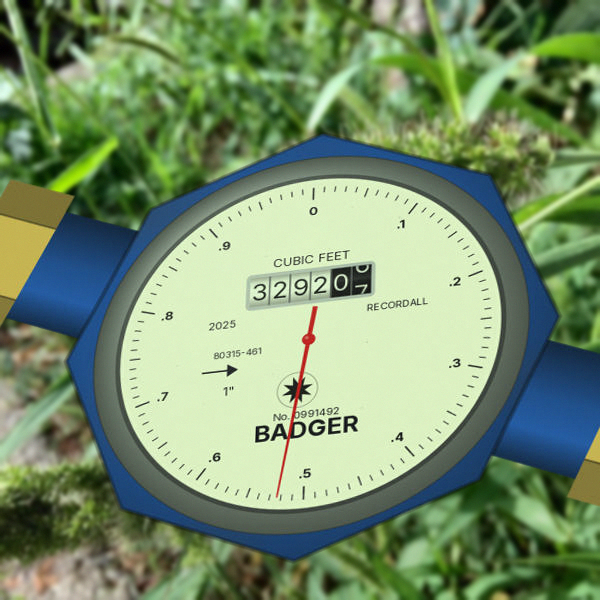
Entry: value=329206.52 unit=ft³
